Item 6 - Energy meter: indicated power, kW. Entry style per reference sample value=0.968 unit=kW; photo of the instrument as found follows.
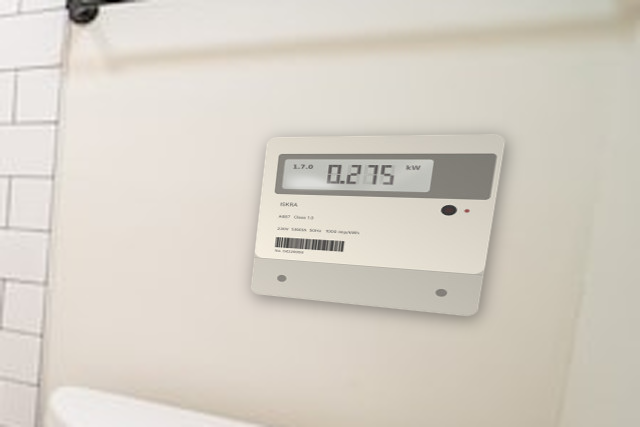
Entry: value=0.275 unit=kW
